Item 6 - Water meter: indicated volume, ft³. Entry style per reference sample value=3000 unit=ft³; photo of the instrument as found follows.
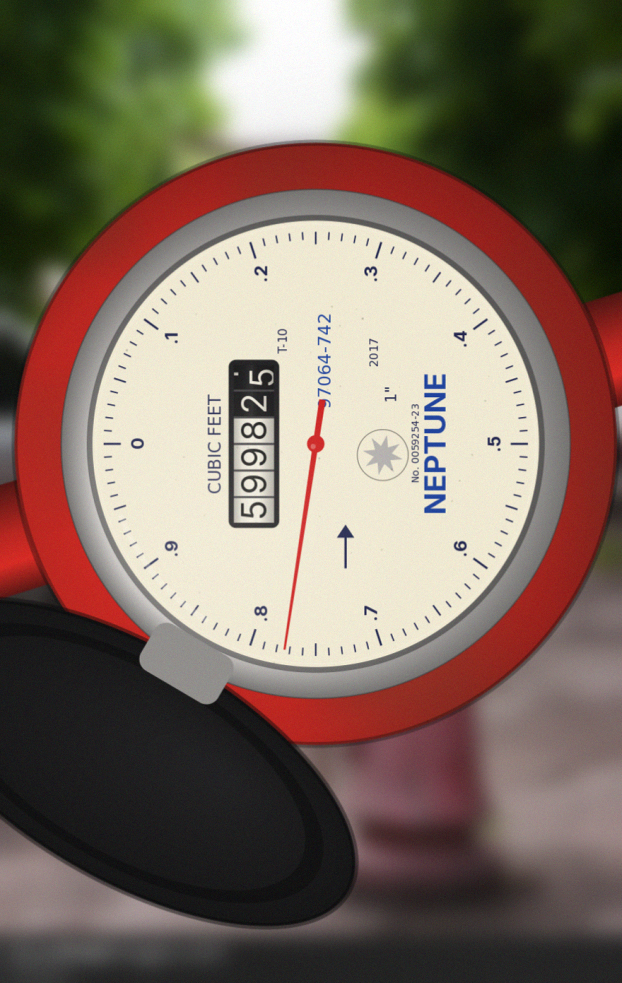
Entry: value=599824.77 unit=ft³
